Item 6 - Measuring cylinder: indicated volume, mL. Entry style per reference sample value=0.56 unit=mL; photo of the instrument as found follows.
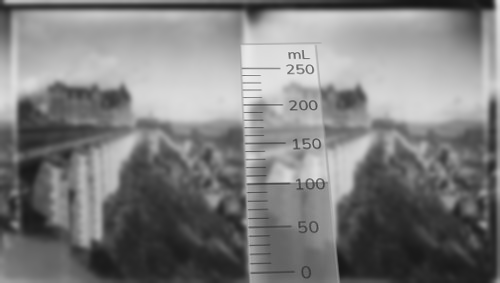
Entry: value=100 unit=mL
